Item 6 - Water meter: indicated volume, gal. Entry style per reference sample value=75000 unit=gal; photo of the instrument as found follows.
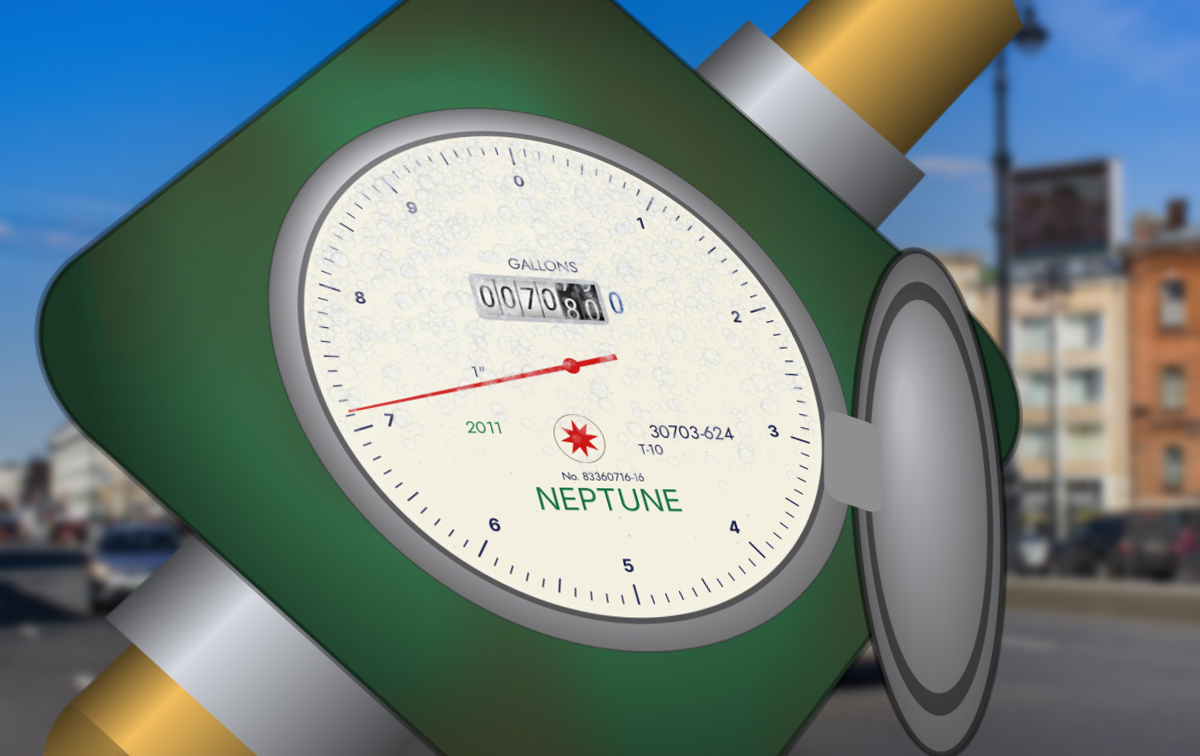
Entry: value=70797.1 unit=gal
